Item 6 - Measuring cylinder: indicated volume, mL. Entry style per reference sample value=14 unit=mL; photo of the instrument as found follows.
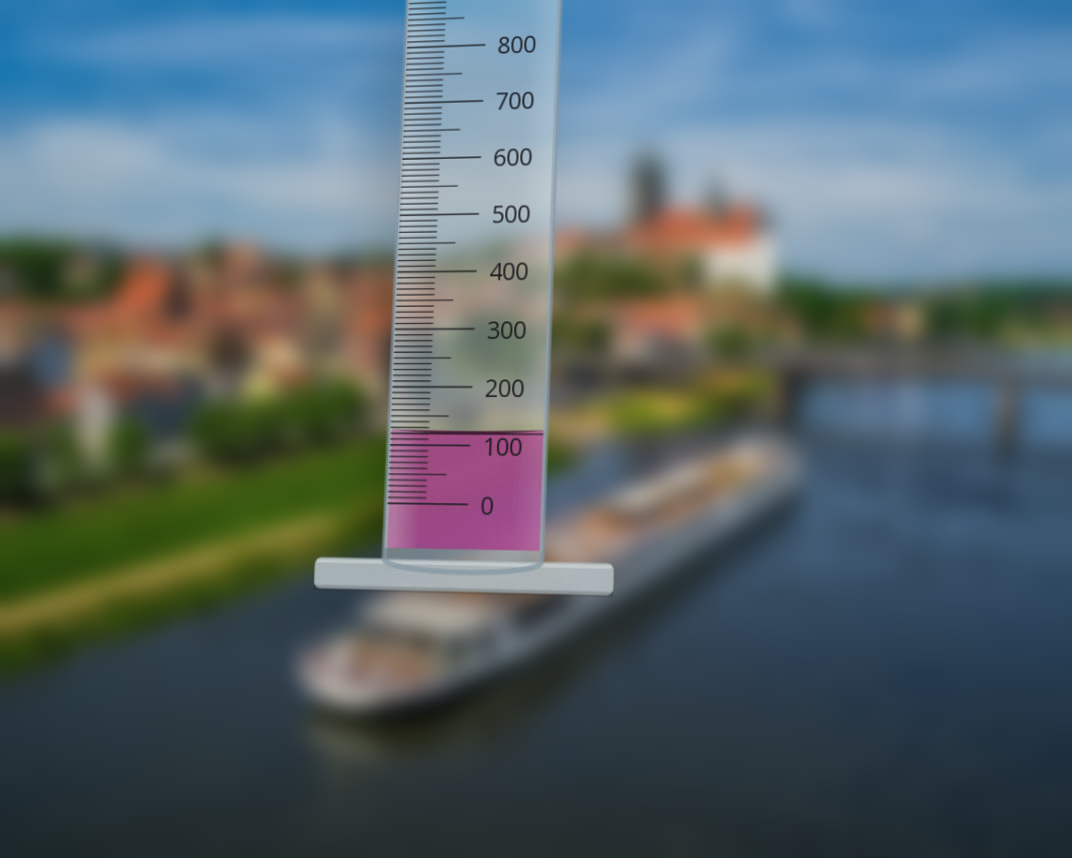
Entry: value=120 unit=mL
